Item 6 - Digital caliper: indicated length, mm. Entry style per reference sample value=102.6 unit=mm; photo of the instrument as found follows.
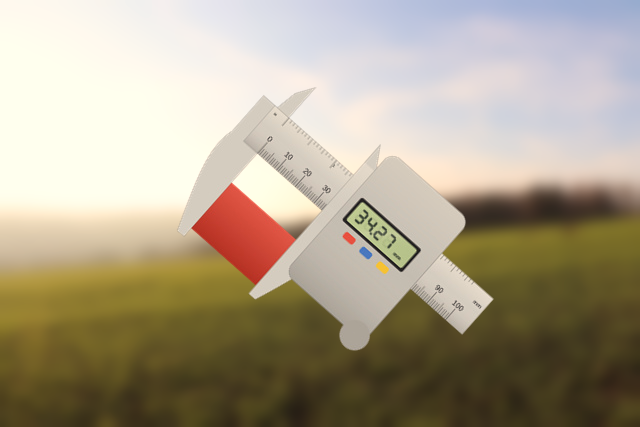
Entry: value=34.27 unit=mm
